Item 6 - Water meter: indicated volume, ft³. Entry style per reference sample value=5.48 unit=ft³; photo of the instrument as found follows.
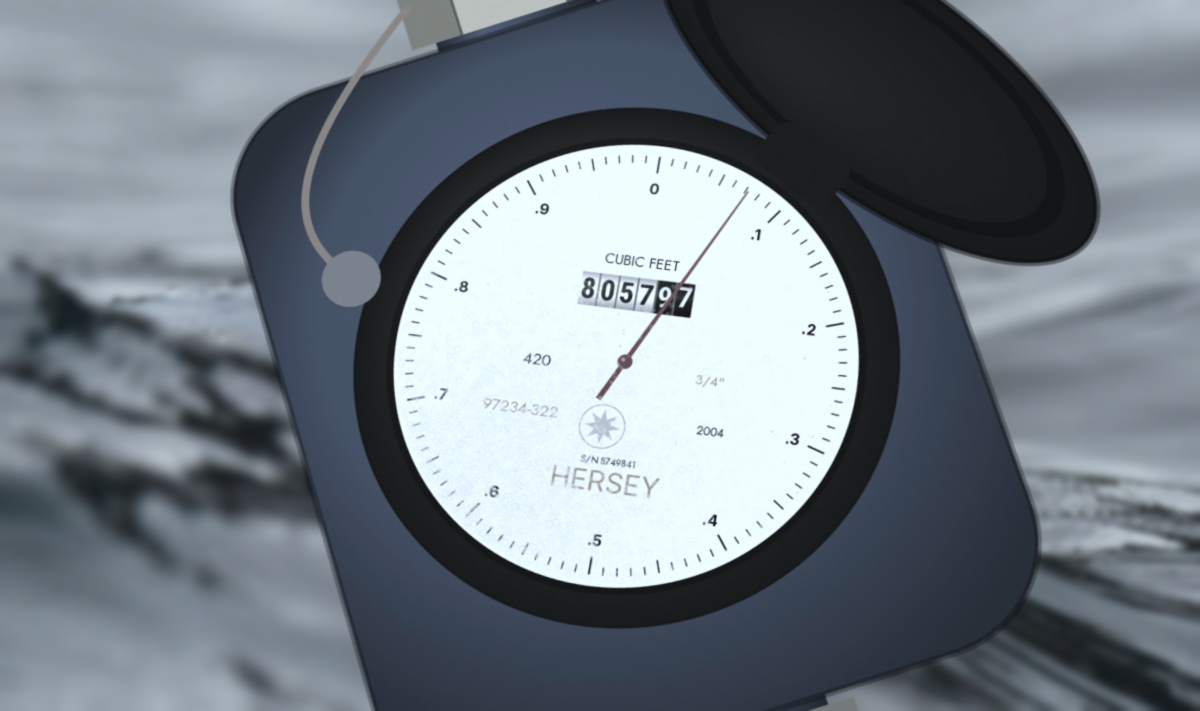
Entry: value=805797.07 unit=ft³
